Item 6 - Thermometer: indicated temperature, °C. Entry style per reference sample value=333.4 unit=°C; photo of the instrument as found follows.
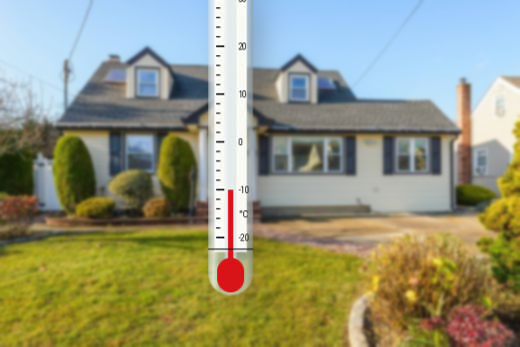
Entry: value=-10 unit=°C
